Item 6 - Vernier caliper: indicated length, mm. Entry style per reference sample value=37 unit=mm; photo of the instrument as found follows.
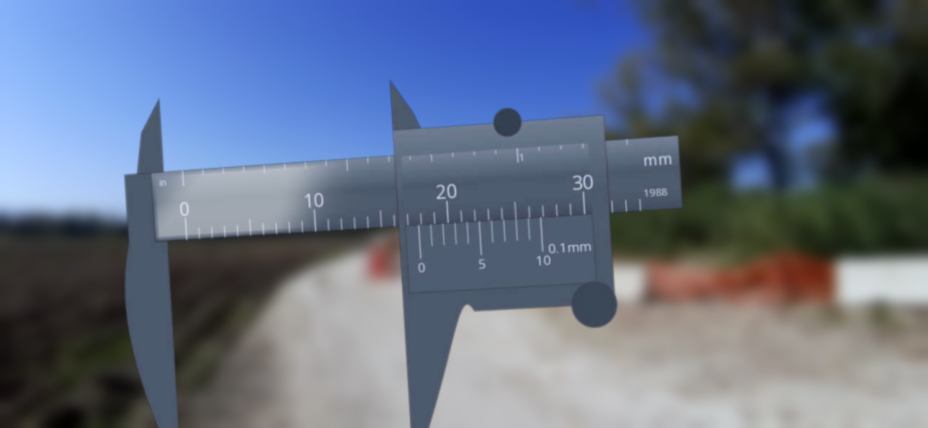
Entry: value=17.8 unit=mm
